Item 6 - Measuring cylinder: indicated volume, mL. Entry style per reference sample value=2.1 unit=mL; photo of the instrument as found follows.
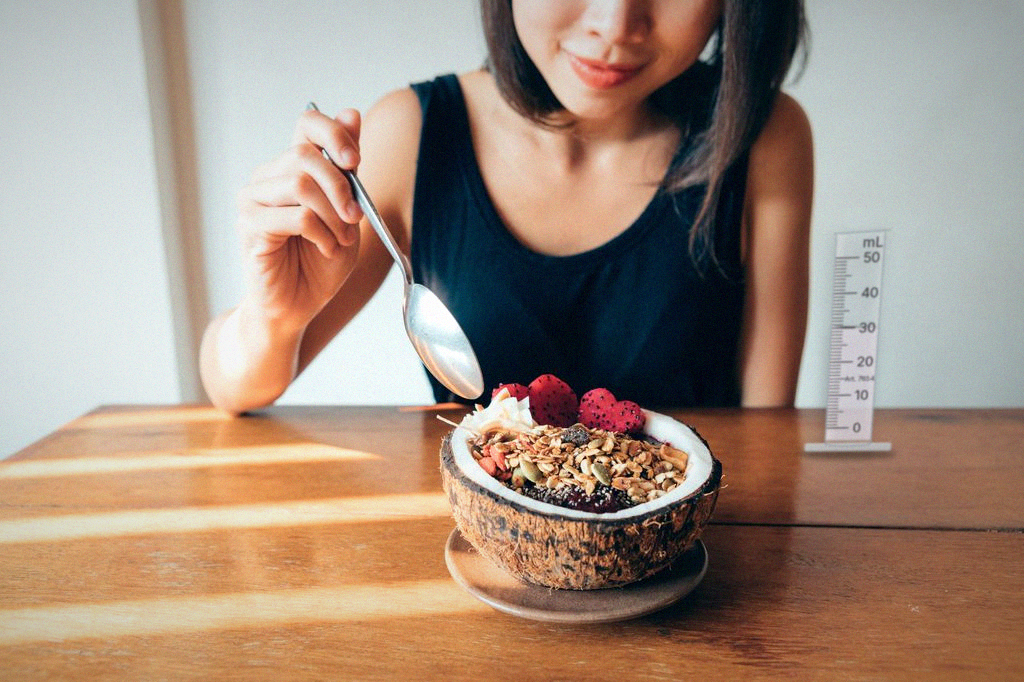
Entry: value=30 unit=mL
